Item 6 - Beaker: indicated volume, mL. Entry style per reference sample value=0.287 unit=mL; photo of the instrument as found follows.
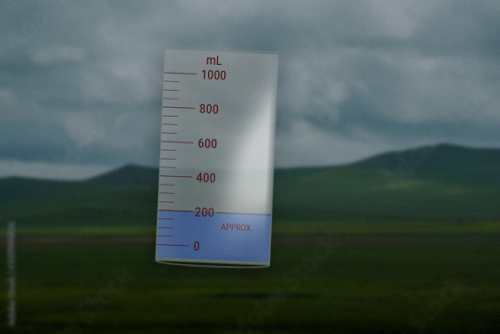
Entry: value=200 unit=mL
